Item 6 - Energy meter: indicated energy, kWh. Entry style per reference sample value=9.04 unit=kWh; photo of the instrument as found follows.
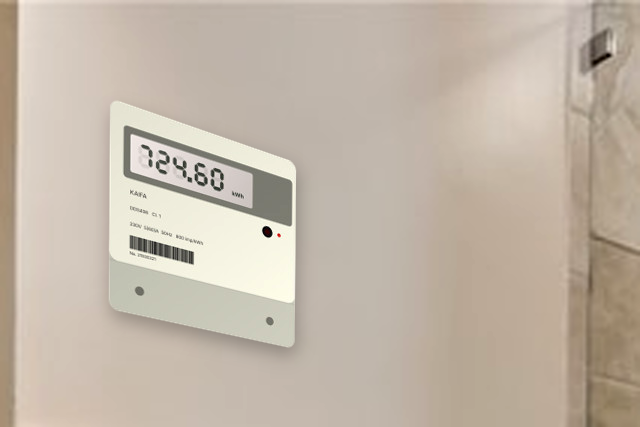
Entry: value=724.60 unit=kWh
